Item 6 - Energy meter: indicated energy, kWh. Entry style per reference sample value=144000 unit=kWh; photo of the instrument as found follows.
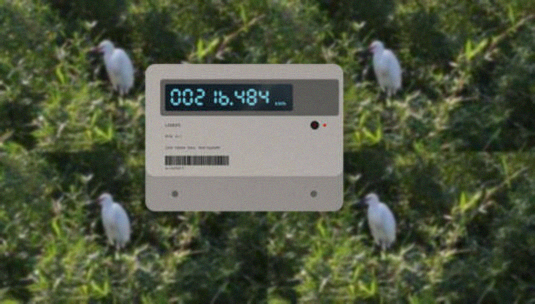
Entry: value=216.484 unit=kWh
